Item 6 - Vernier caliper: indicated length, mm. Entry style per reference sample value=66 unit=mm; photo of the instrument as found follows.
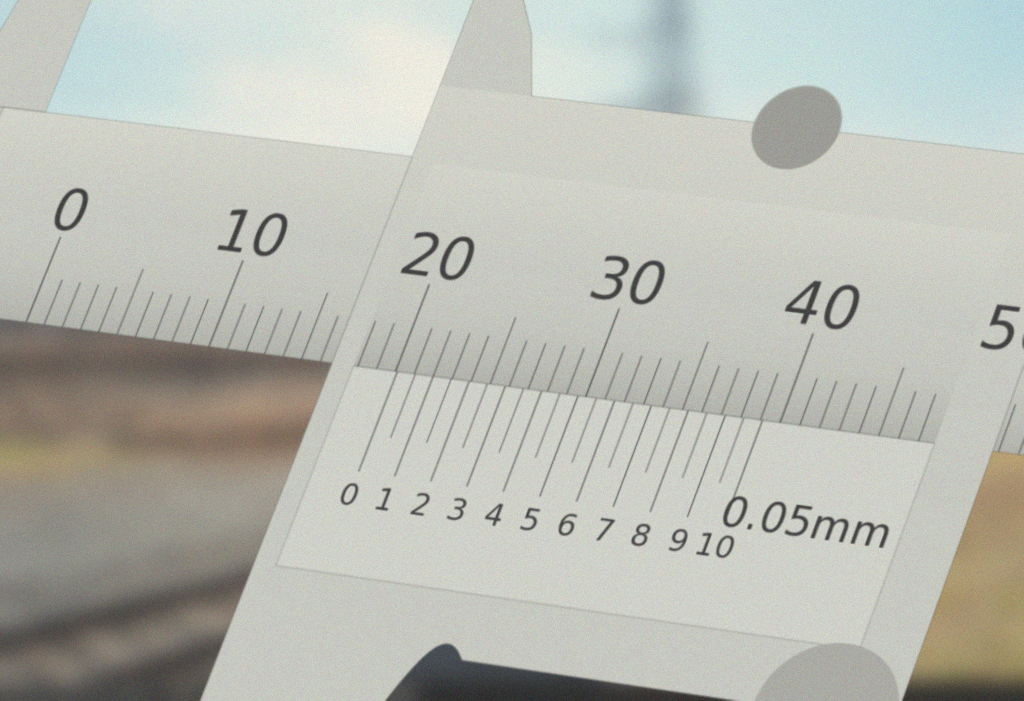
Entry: value=20.1 unit=mm
